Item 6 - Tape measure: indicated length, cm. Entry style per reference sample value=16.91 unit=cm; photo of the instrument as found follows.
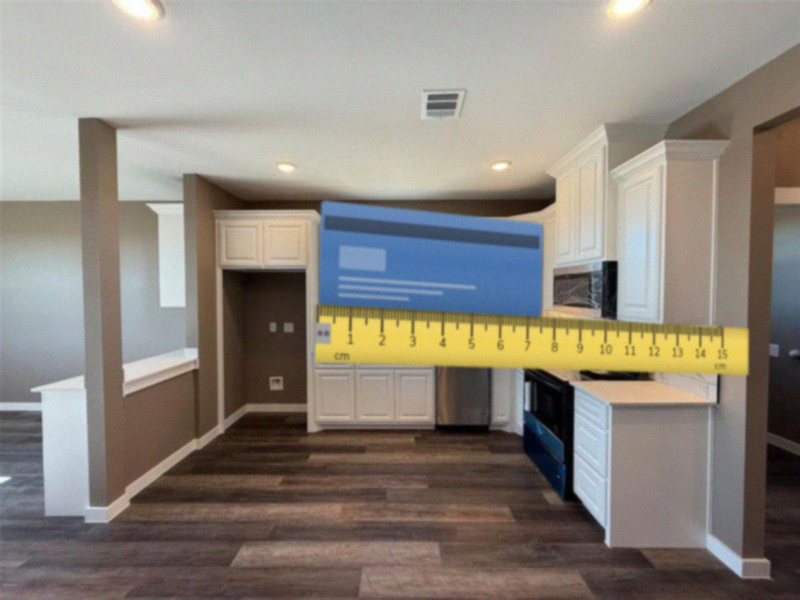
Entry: value=7.5 unit=cm
